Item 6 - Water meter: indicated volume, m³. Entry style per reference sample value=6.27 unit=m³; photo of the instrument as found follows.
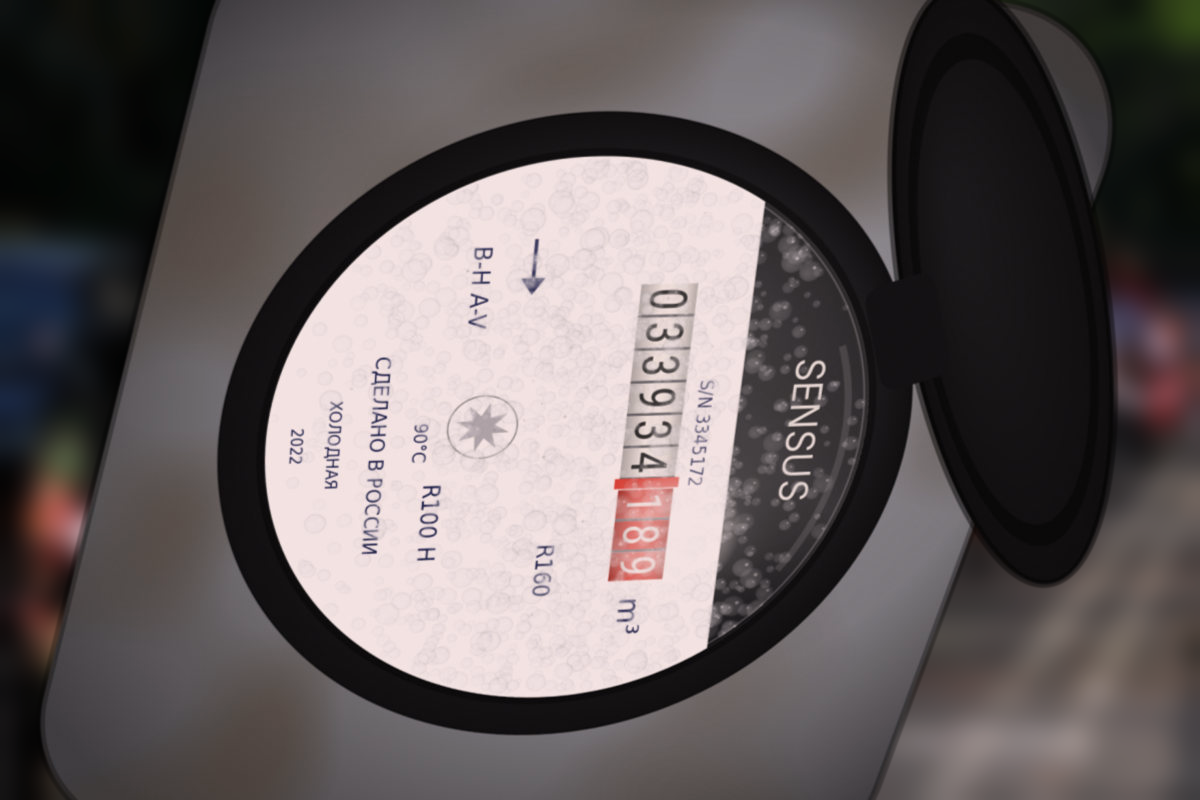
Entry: value=33934.189 unit=m³
